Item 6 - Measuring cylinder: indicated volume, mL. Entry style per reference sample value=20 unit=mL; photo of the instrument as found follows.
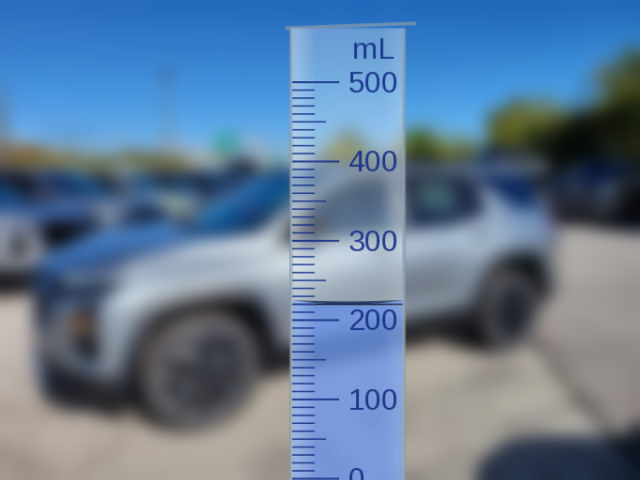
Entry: value=220 unit=mL
